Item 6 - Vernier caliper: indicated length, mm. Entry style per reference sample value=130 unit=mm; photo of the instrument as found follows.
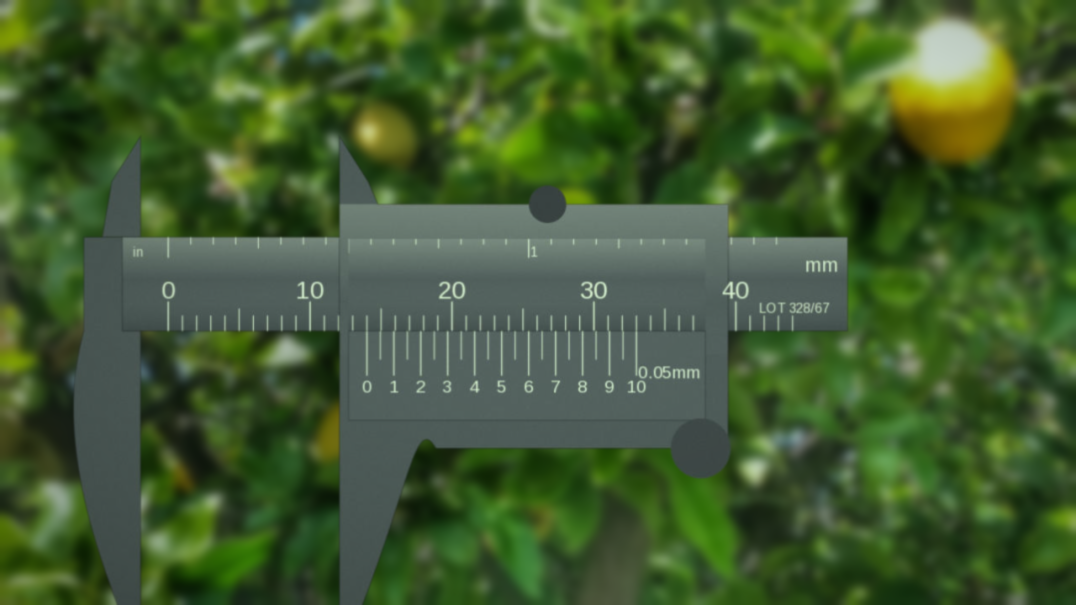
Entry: value=14.0 unit=mm
